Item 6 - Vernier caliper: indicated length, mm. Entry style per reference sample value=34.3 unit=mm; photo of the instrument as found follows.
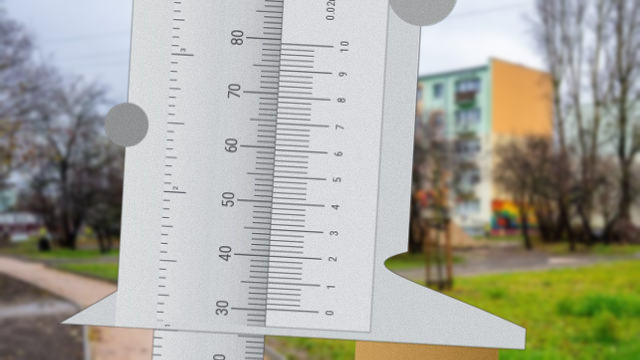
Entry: value=30.2 unit=mm
